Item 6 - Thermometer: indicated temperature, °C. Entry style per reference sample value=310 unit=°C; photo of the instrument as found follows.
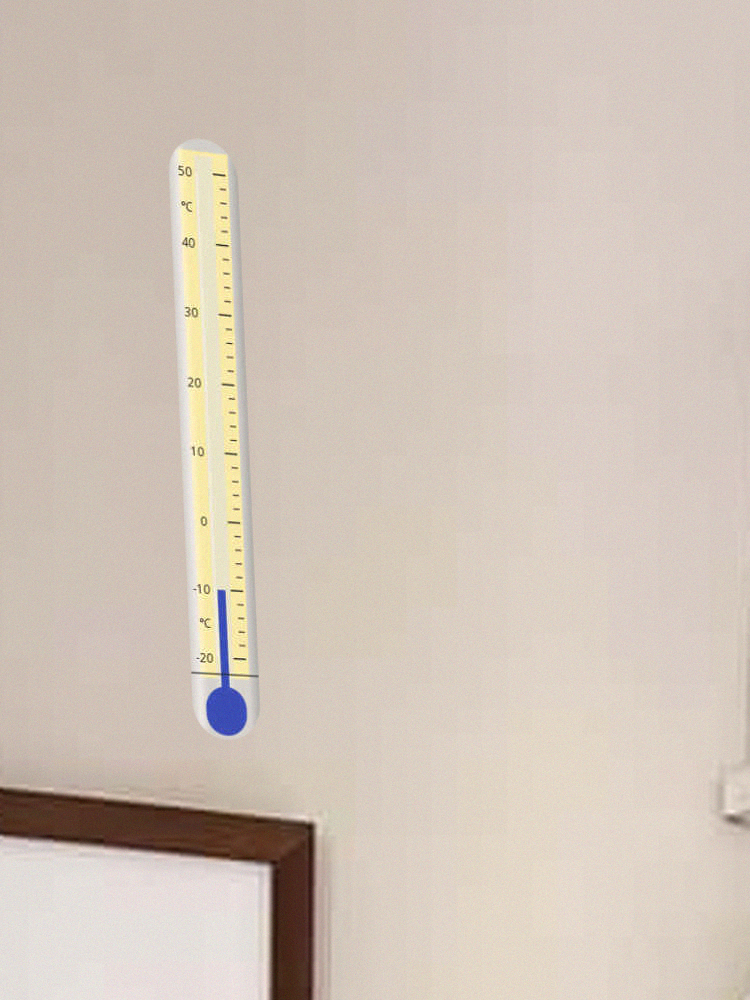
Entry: value=-10 unit=°C
